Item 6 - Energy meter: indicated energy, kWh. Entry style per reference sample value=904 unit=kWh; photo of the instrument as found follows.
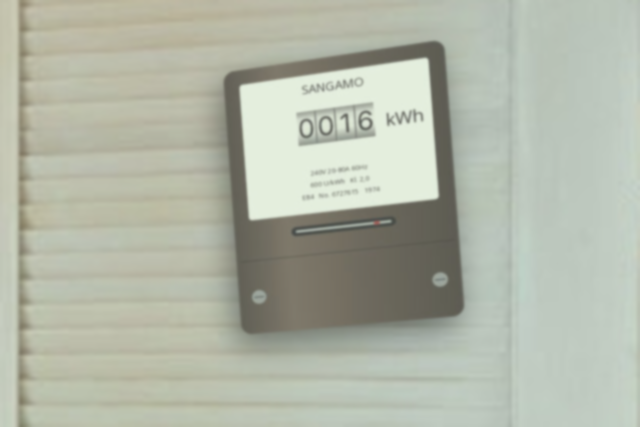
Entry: value=16 unit=kWh
